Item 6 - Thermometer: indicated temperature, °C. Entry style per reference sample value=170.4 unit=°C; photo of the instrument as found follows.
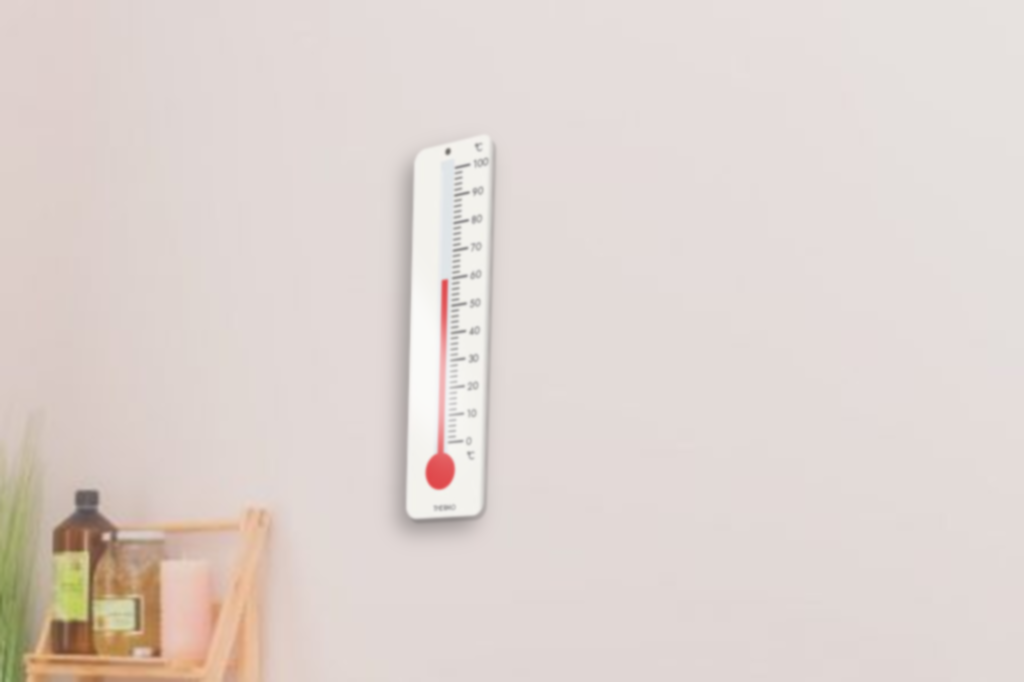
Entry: value=60 unit=°C
